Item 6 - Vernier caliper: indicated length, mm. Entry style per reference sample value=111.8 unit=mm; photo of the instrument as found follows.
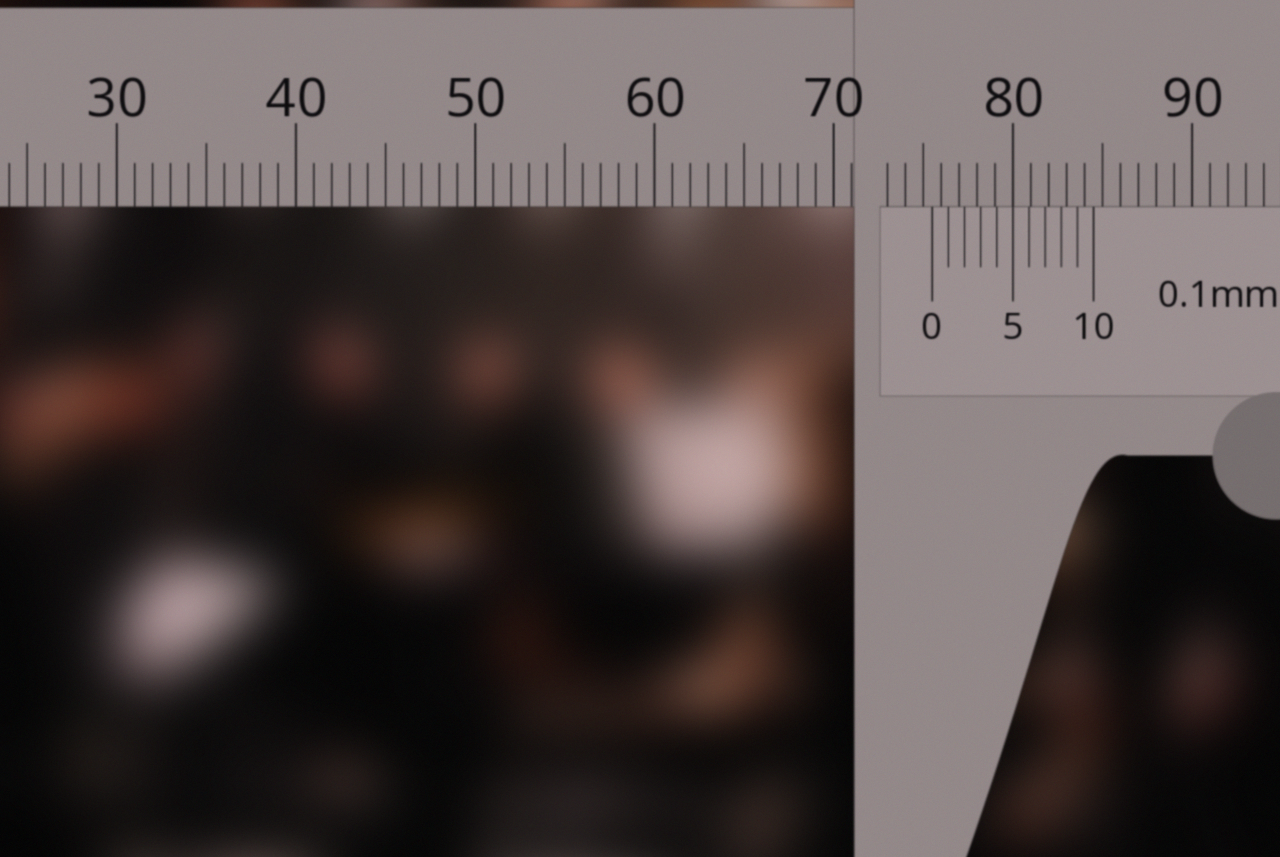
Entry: value=75.5 unit=mm
